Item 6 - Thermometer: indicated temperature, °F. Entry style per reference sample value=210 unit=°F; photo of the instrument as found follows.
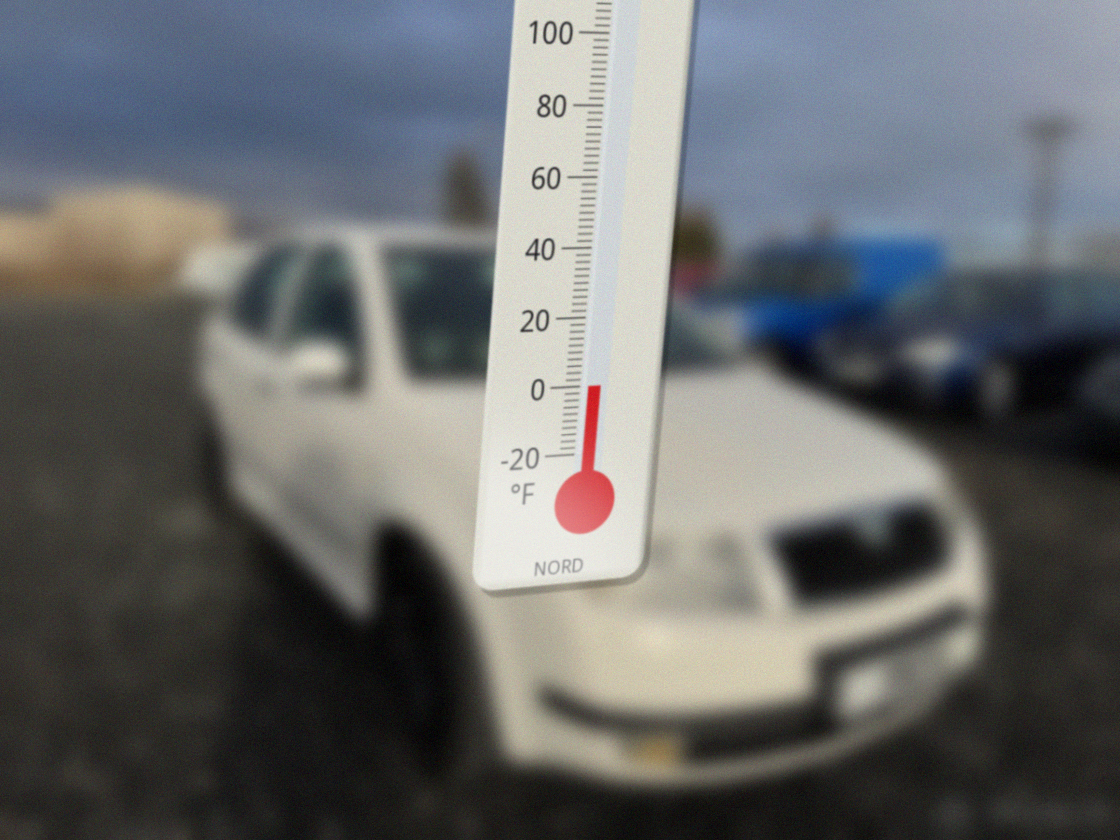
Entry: value=0 unit=°F
